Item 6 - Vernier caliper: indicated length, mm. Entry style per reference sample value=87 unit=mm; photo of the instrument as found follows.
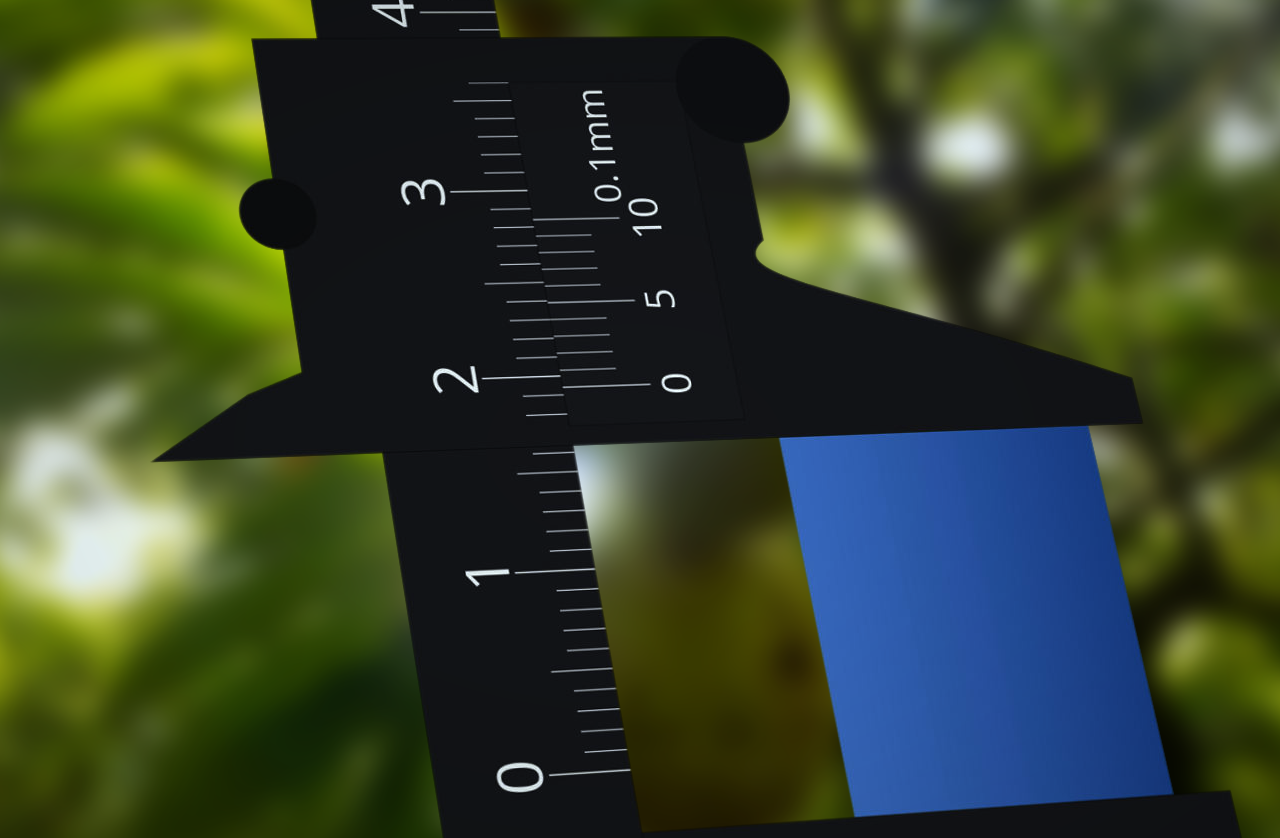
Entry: value=19.4 unit=mm
